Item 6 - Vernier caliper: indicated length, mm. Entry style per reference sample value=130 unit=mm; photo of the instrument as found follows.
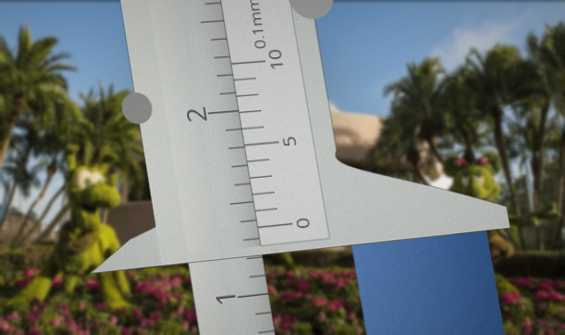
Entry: value=13.6 unit=mm
